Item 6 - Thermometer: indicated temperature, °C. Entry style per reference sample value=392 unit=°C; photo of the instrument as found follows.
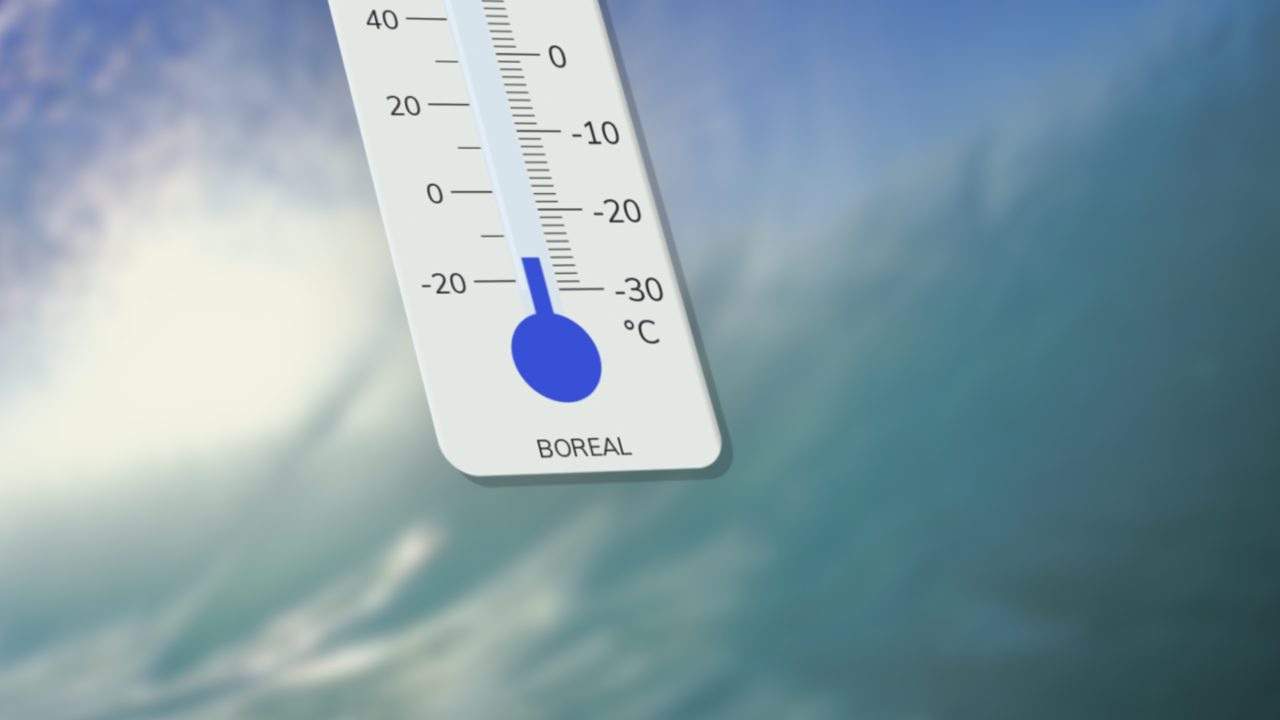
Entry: value=-26 unit=°C
